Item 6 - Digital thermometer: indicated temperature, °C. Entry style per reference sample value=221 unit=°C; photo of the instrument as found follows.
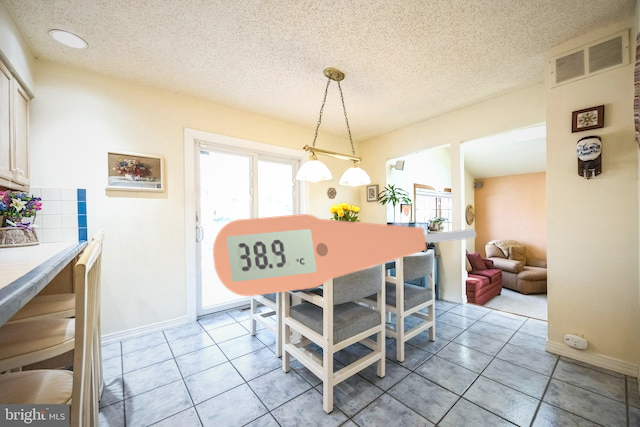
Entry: value=38.9 unit=°C
